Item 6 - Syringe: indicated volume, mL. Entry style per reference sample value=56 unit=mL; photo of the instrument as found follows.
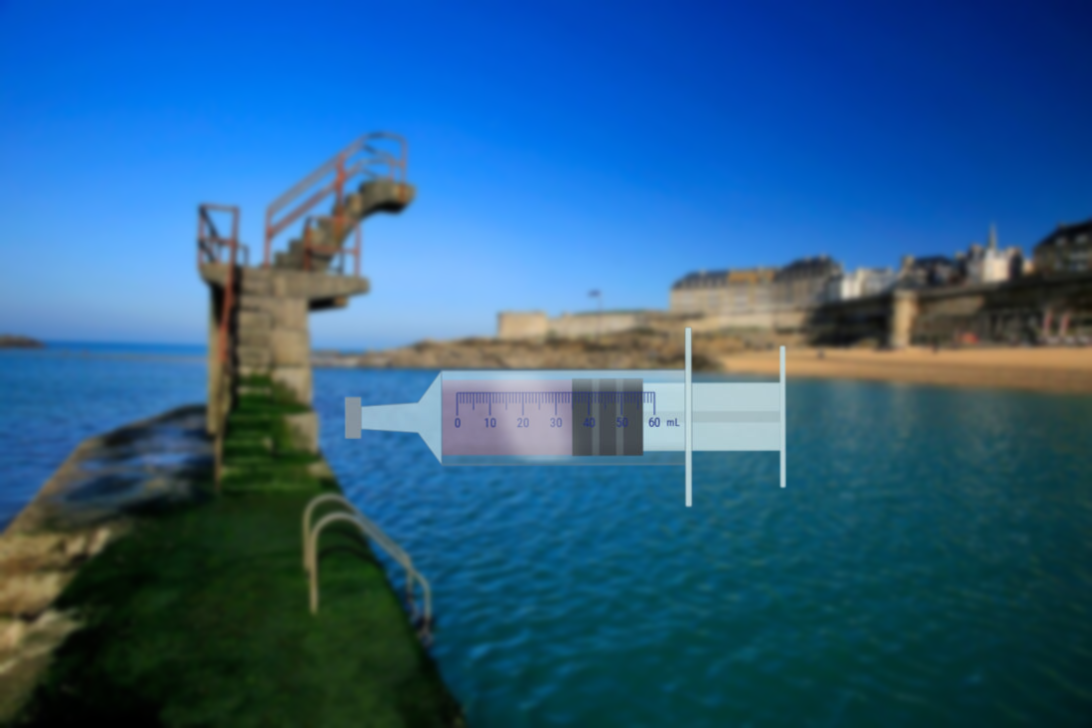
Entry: value=35 unit=mL
